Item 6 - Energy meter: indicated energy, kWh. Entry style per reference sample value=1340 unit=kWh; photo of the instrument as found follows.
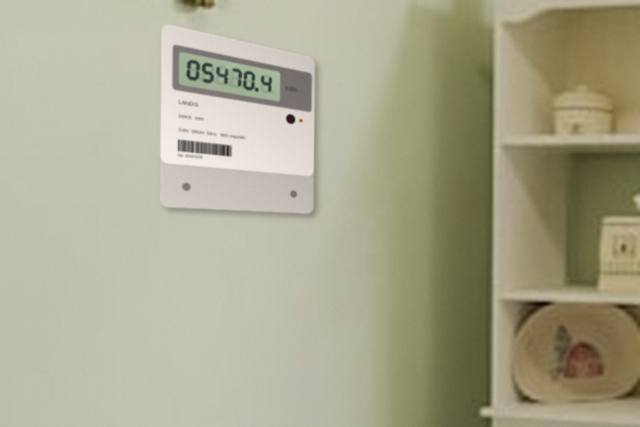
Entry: value=5470.4 unit=kWh
